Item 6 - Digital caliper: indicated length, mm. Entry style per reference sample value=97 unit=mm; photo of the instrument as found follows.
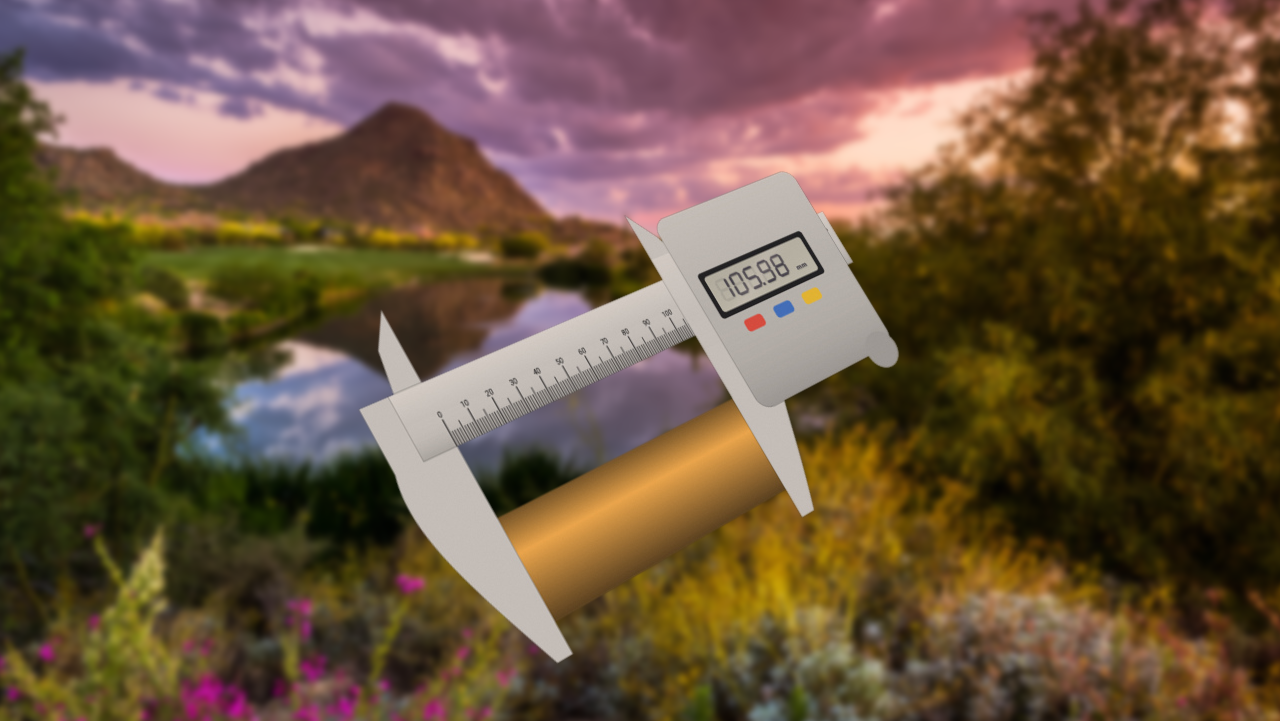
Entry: value=105.98 unit=mm
